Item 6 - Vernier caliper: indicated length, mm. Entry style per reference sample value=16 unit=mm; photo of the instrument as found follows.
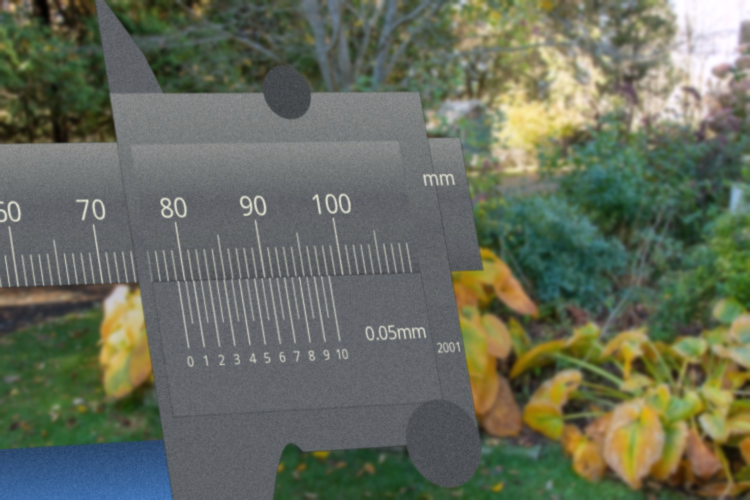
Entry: value=79.2 unit=mm
